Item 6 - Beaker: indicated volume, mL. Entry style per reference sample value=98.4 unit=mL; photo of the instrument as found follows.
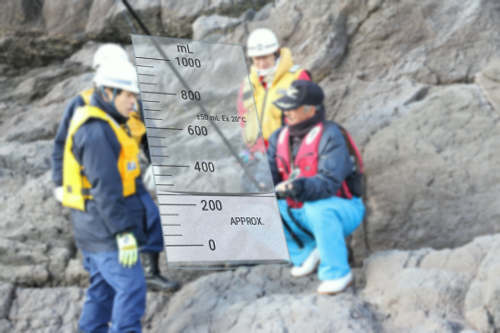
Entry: value=250 unit=mL
